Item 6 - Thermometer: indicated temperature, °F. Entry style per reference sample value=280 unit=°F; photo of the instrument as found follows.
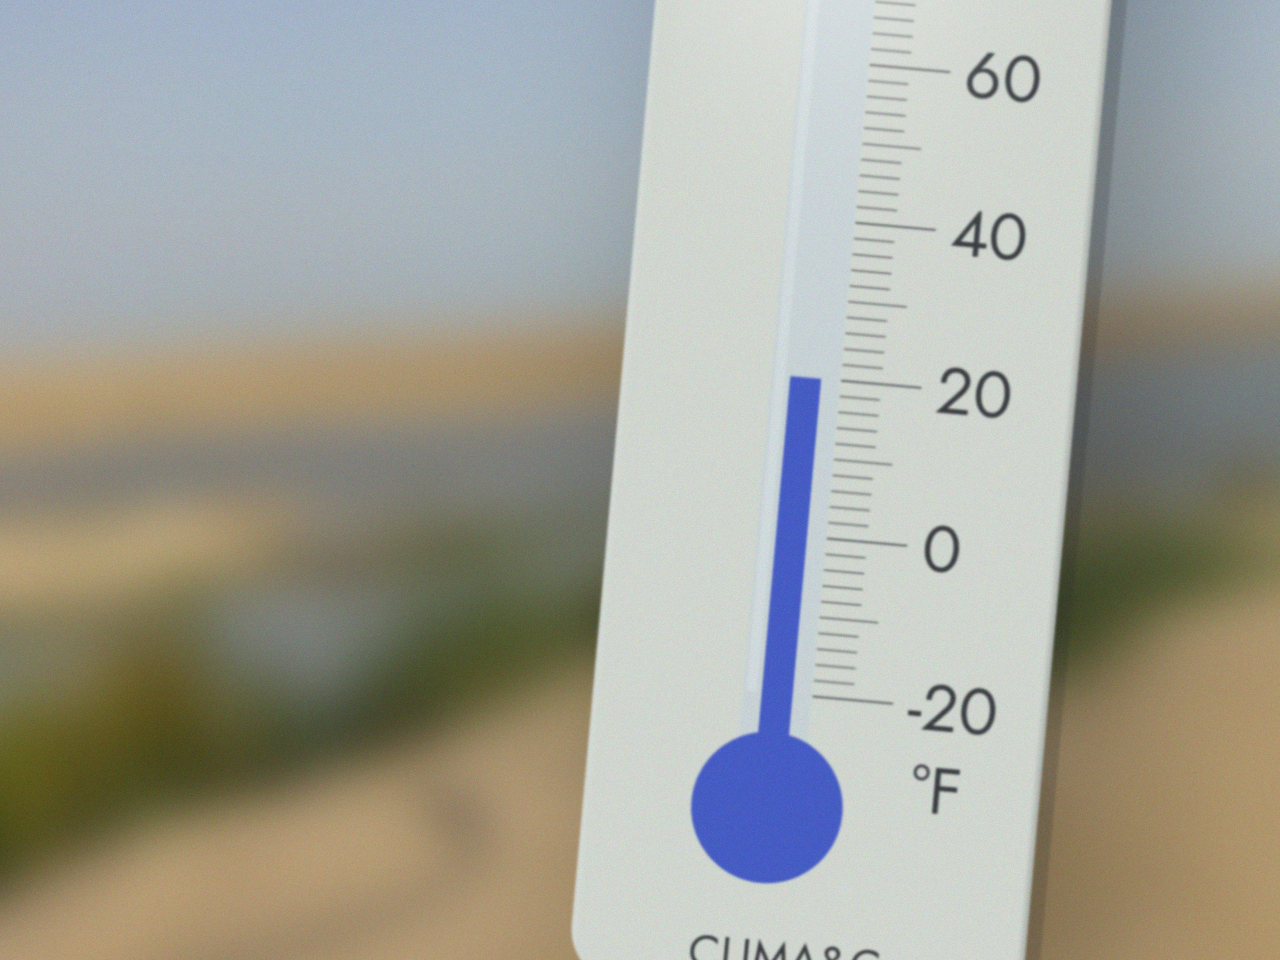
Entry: value=20 unit=°F
